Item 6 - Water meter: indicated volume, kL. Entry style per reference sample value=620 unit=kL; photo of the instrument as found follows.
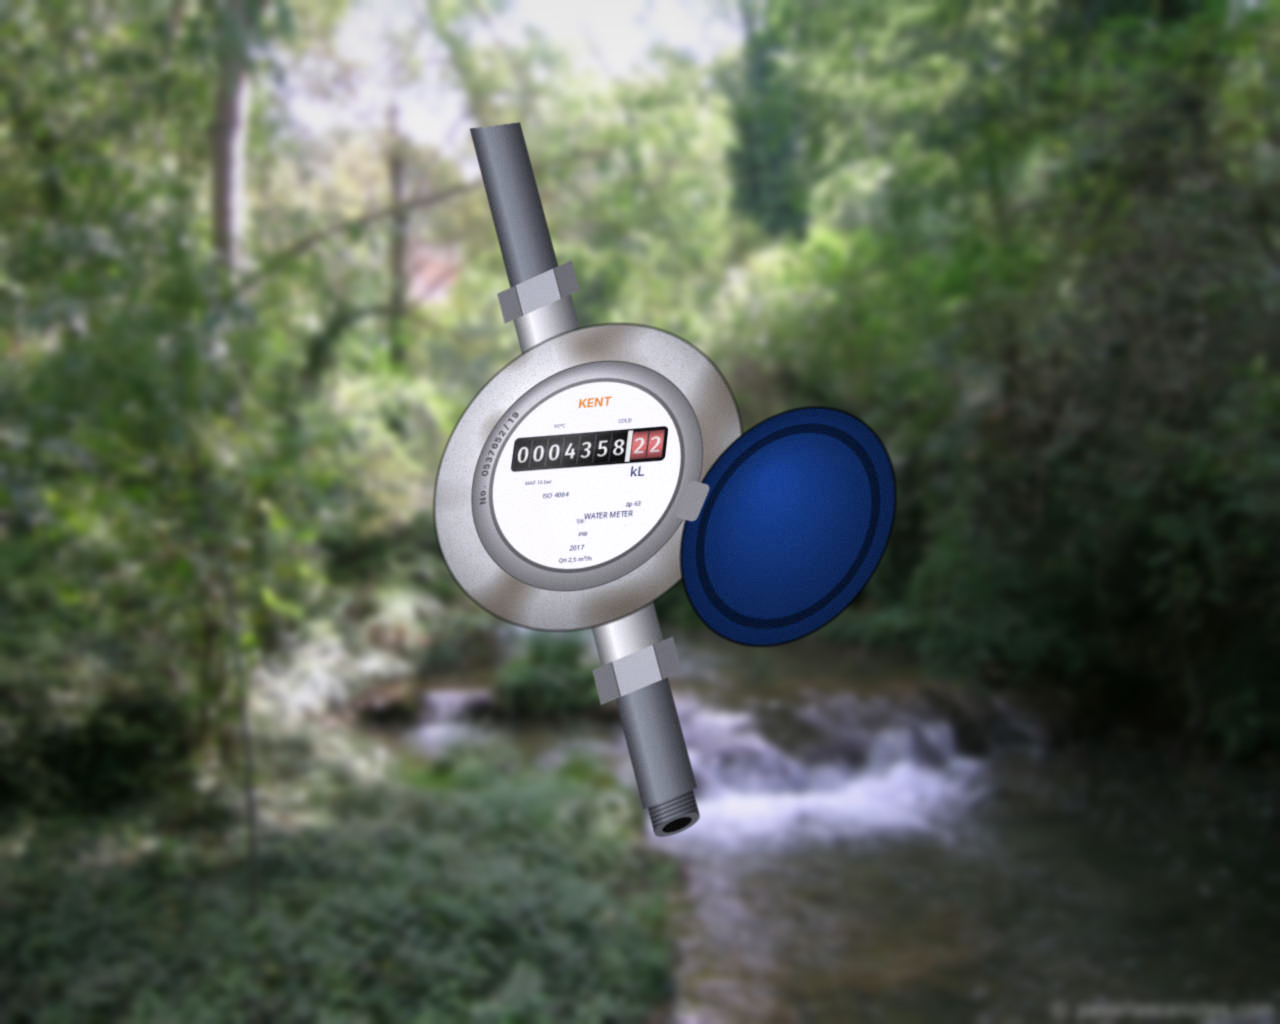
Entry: value=4358.22 unit=kL
